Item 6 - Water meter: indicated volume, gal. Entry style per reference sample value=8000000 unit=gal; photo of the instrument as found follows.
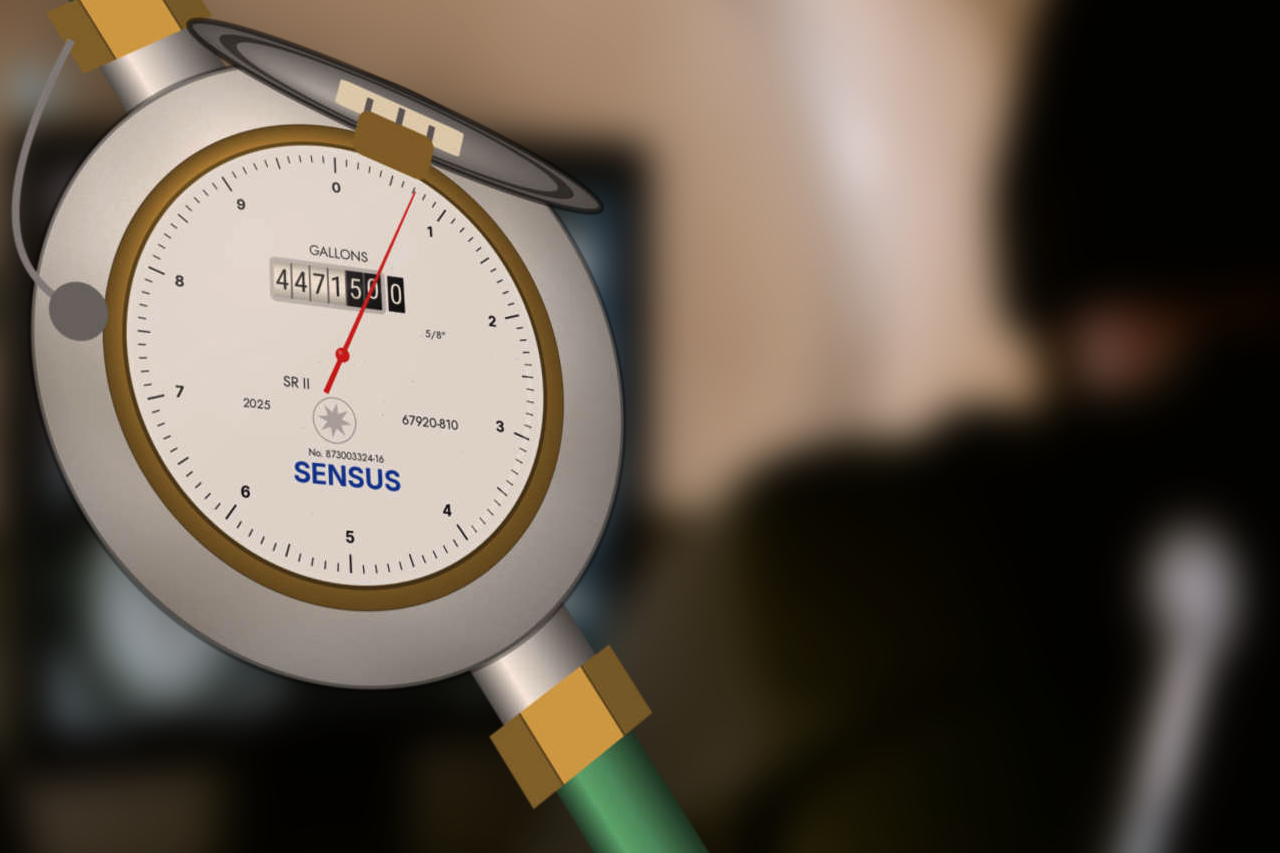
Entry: value=4471500.7 unit=gal
